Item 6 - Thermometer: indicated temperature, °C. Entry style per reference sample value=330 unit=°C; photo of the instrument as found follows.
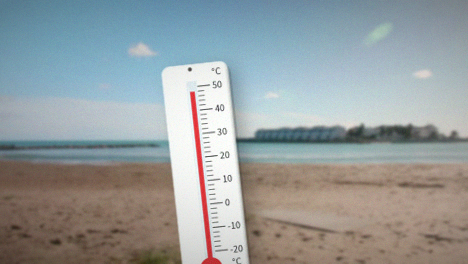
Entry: value=48 unit=°C
